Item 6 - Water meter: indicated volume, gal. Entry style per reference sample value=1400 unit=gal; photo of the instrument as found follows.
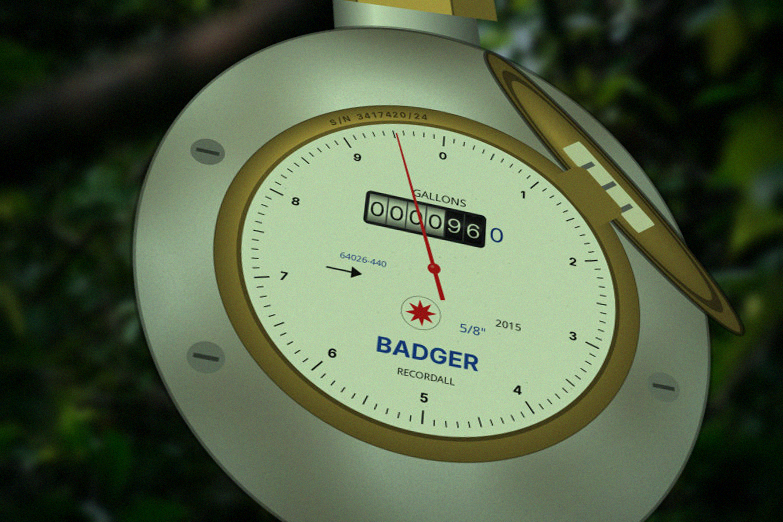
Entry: value=959.5 unit=gal
